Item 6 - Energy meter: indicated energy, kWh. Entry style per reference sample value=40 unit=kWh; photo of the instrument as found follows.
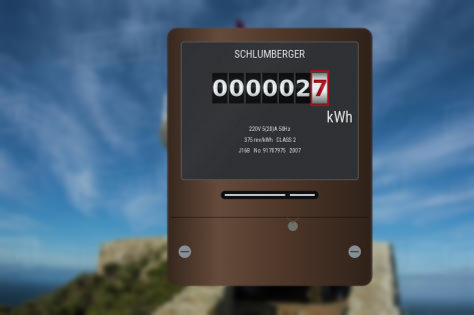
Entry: value=2.7 unit=kWh
